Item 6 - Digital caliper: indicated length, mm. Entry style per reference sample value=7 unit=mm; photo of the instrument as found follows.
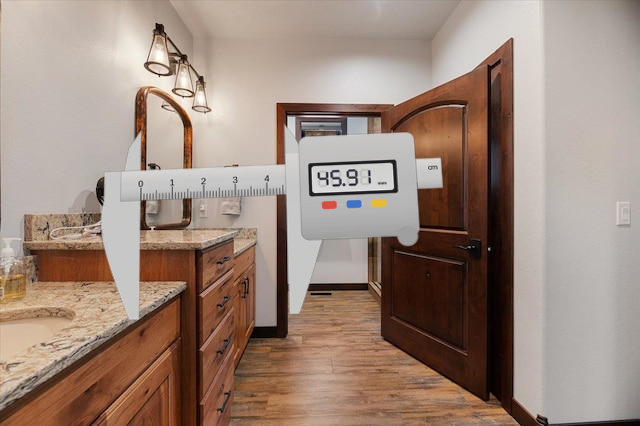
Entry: value=45.91 unit=mm
